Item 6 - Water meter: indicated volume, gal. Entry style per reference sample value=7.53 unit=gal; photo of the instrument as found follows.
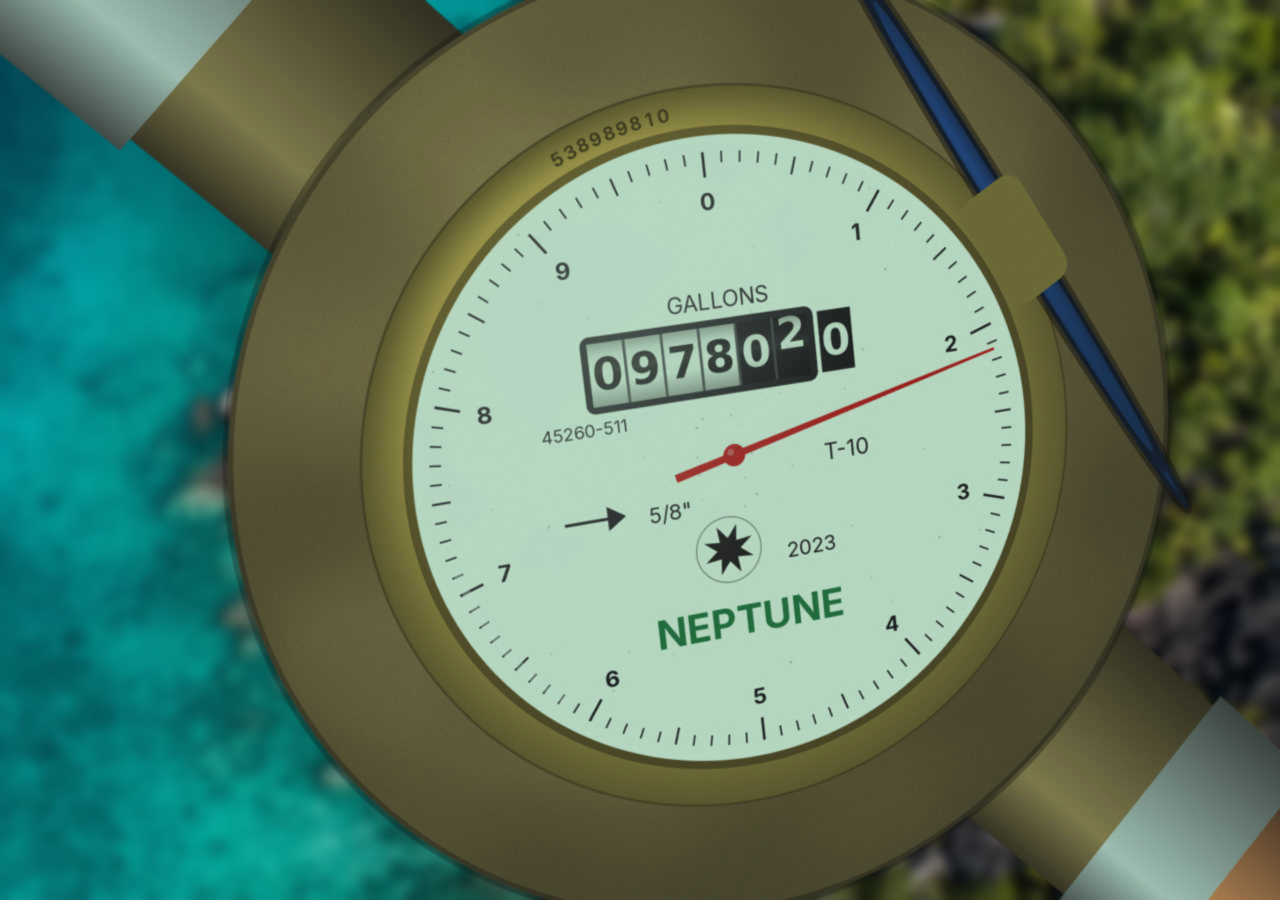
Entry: value=978022.1 unit=gal
